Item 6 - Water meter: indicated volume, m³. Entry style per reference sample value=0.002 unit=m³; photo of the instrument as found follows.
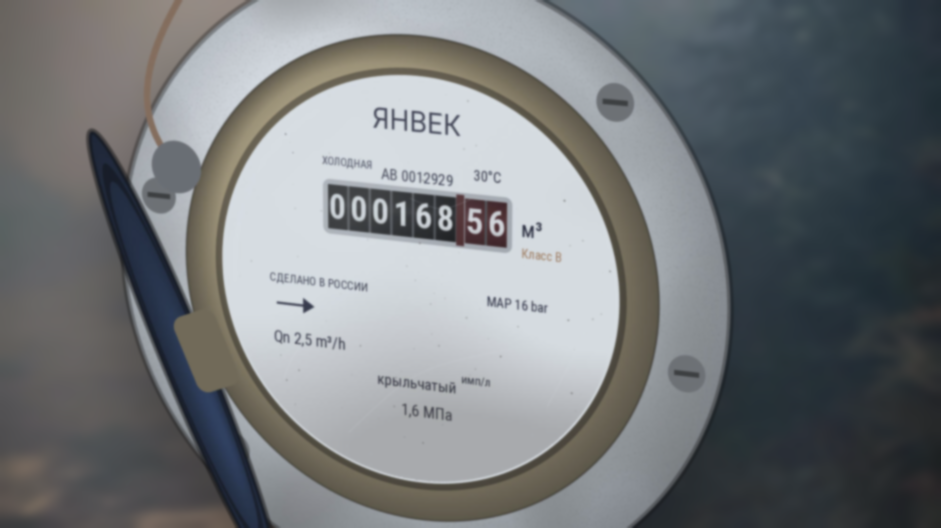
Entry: value=168.56 unit=m³
